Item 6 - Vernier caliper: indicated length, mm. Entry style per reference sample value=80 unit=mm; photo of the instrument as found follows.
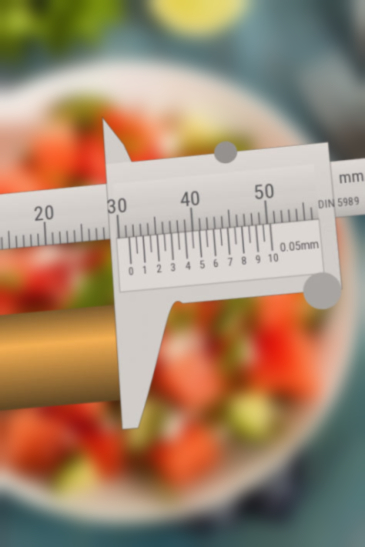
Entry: value=31.4 unit=mm
